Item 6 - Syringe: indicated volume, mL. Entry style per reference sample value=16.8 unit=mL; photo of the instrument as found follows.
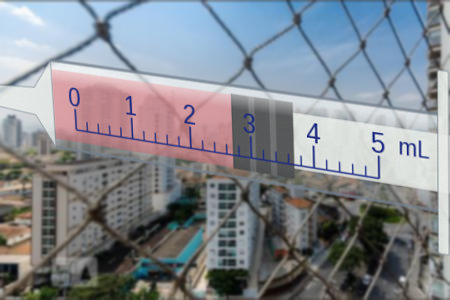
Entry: value=2.7 unit=mL
